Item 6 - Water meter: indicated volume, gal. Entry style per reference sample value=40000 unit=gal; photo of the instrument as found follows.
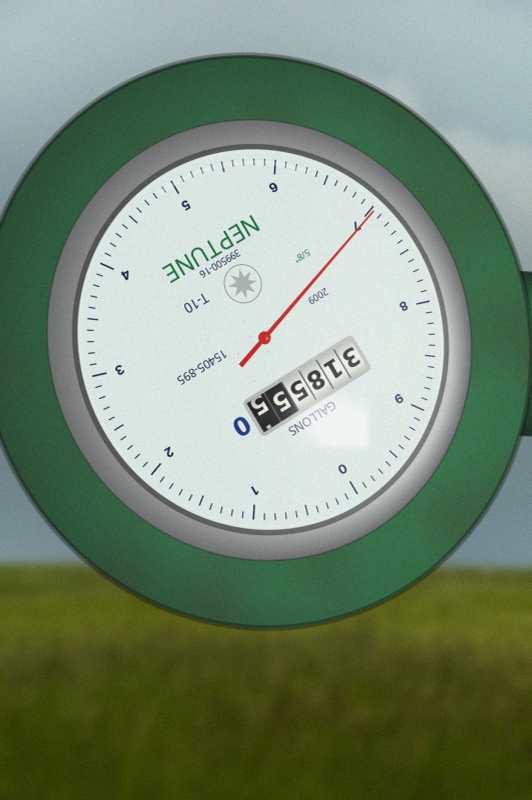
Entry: value=3185547.0 unit=gal
